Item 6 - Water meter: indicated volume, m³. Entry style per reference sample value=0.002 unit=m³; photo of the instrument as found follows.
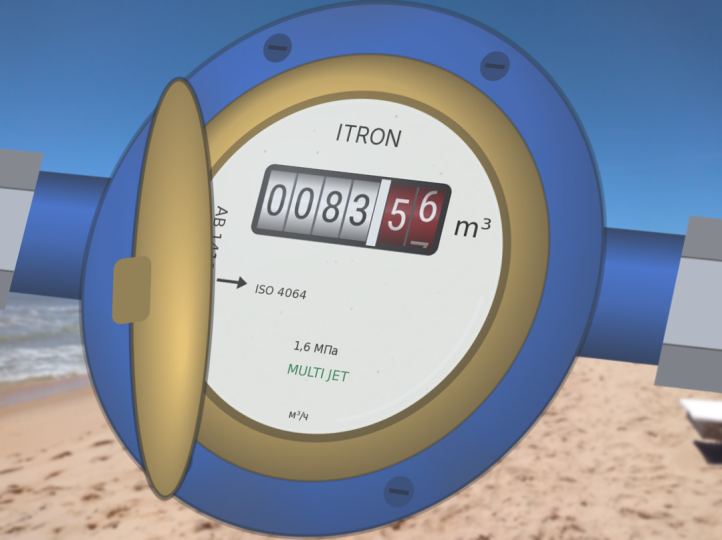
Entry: value=83.56 unit=m³
